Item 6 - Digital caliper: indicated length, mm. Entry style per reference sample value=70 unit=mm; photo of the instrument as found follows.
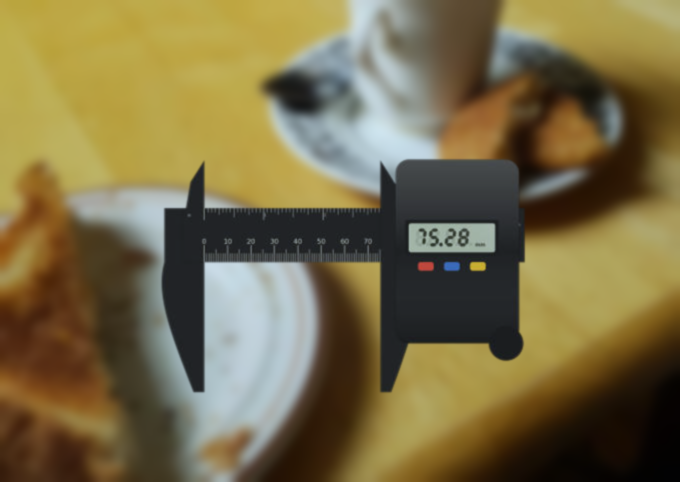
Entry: value=75.28 unit=mm
